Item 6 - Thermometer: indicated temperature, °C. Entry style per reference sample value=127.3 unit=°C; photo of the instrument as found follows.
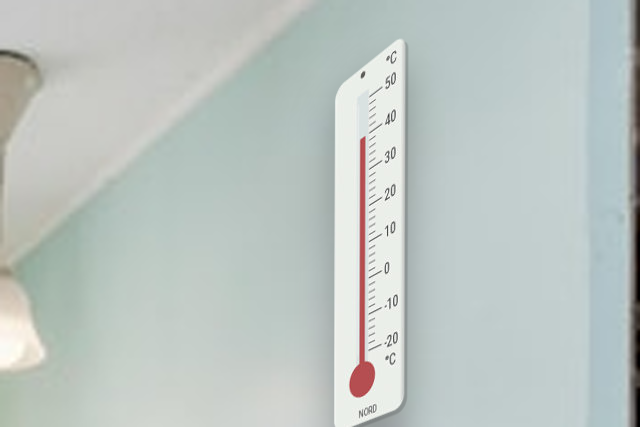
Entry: value=40 unit=°C
